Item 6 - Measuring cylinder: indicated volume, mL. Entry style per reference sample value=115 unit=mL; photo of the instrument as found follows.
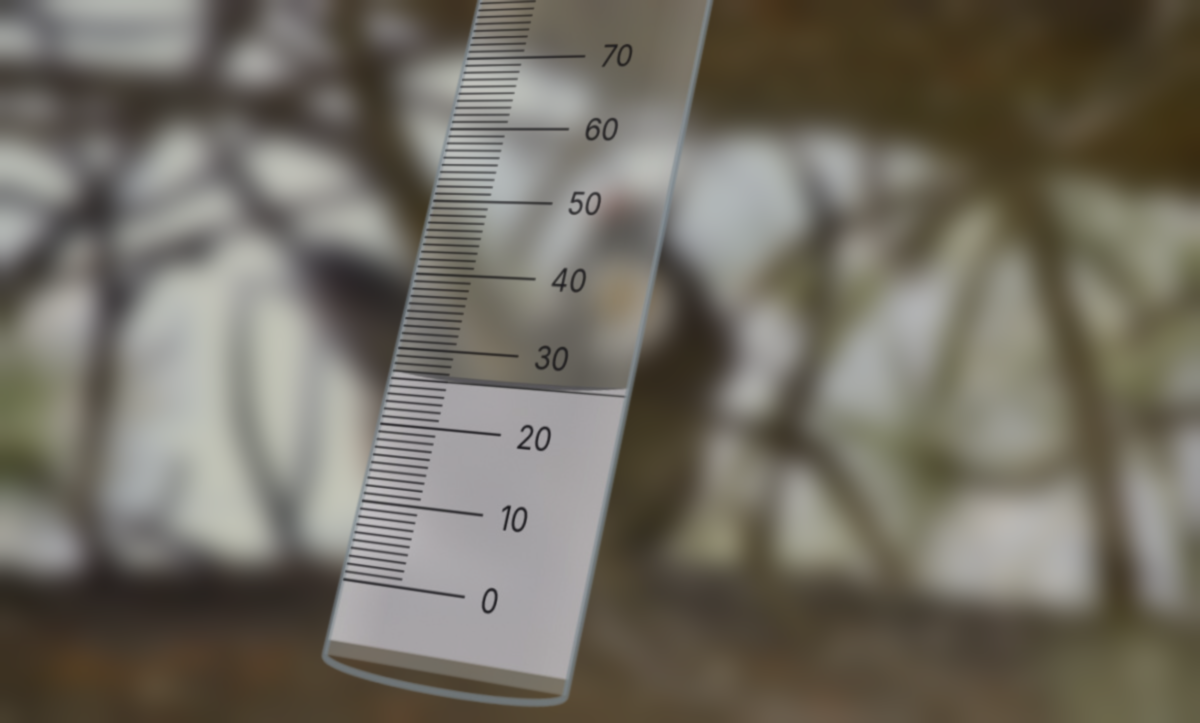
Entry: value=26 unit=mL
